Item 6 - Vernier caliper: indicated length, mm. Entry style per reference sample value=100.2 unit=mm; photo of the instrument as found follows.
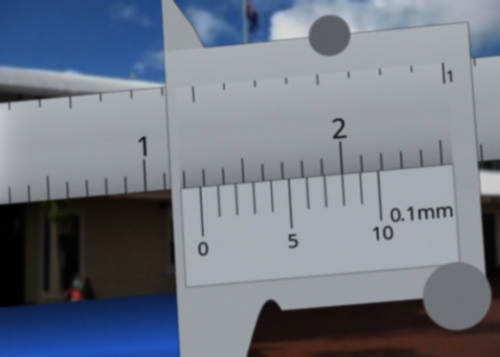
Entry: value=12.8 unit=mm
